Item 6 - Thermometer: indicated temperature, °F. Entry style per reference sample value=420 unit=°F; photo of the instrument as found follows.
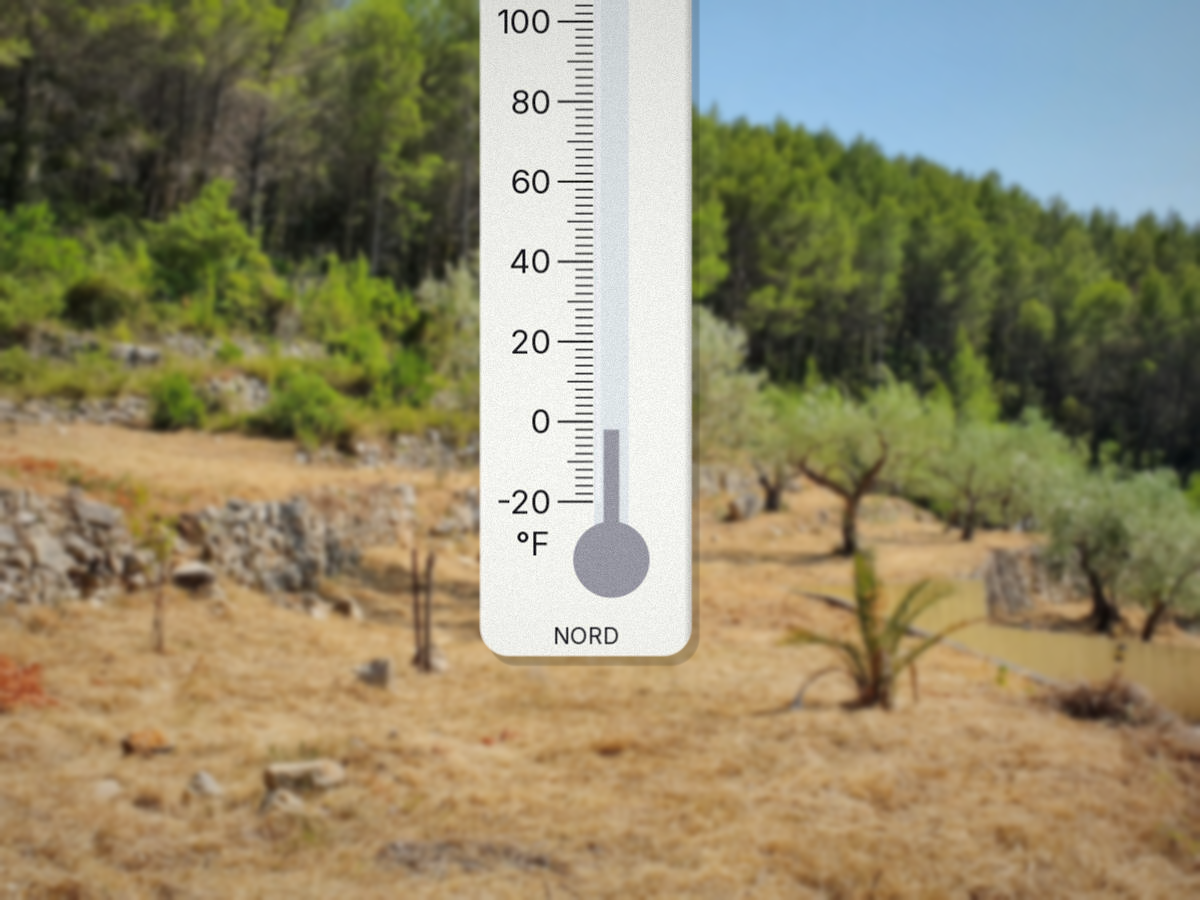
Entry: value=-2 unit=°F
